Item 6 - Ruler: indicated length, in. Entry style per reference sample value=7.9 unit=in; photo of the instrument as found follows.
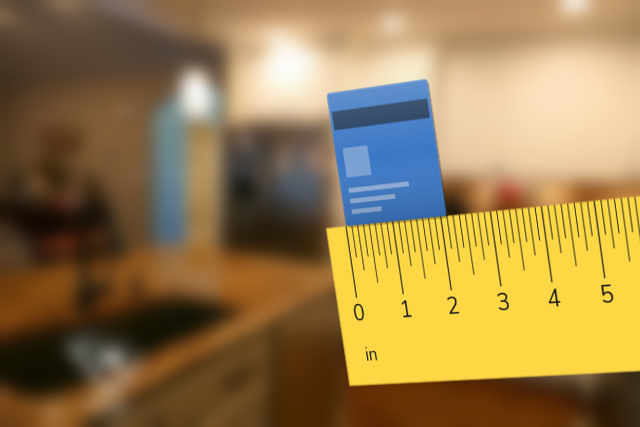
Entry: value=2.125 unit=in
